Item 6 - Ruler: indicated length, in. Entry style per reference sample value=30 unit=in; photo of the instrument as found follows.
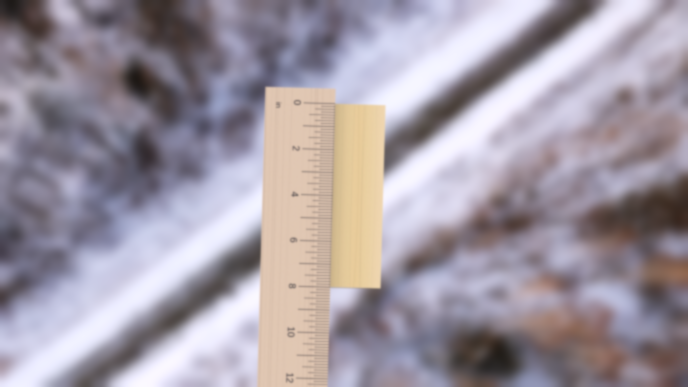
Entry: value=8 unit=in
